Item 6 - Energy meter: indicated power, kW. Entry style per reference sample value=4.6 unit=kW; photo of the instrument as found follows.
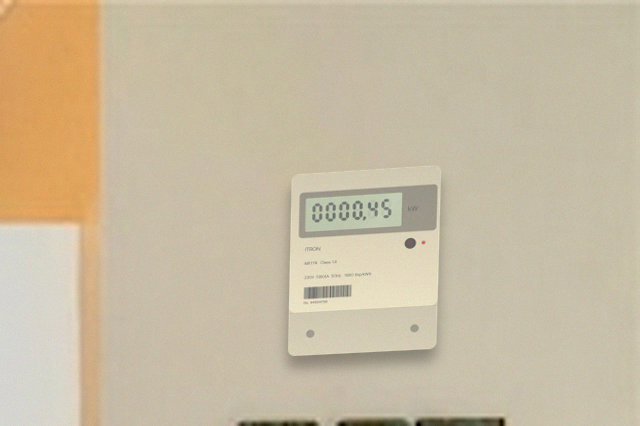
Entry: value=0.45 unit=kW
